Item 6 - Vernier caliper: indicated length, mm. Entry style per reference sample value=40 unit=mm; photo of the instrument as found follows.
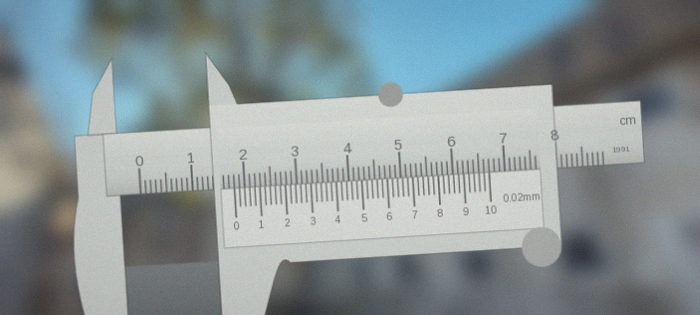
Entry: value=18.0 unit=mm
